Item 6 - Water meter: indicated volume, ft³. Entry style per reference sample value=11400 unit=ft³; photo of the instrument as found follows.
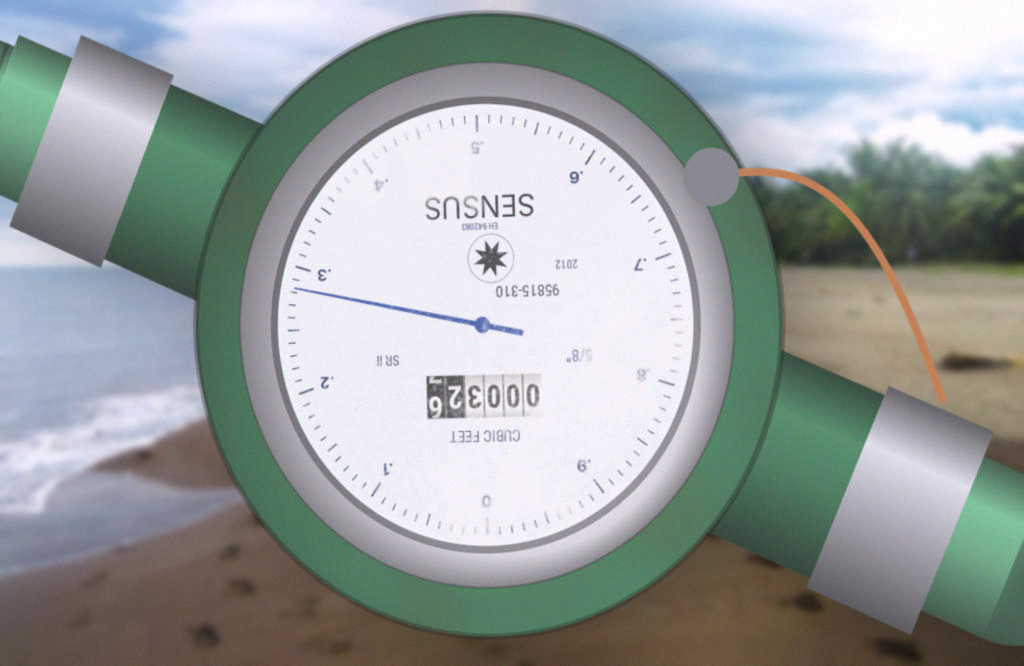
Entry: value=326.28 unit=ft³
